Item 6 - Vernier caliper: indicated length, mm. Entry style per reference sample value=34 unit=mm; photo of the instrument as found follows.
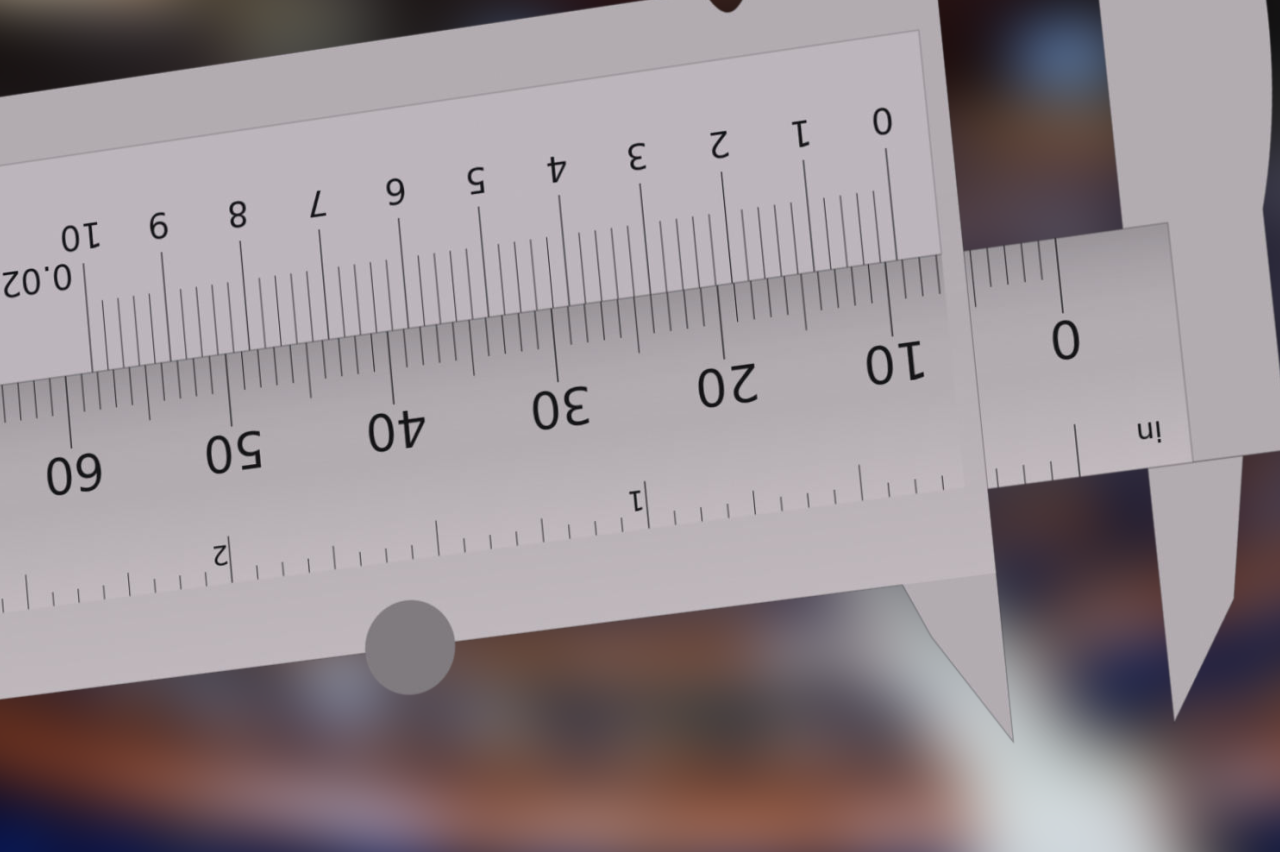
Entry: value=9.3 unit=mm
